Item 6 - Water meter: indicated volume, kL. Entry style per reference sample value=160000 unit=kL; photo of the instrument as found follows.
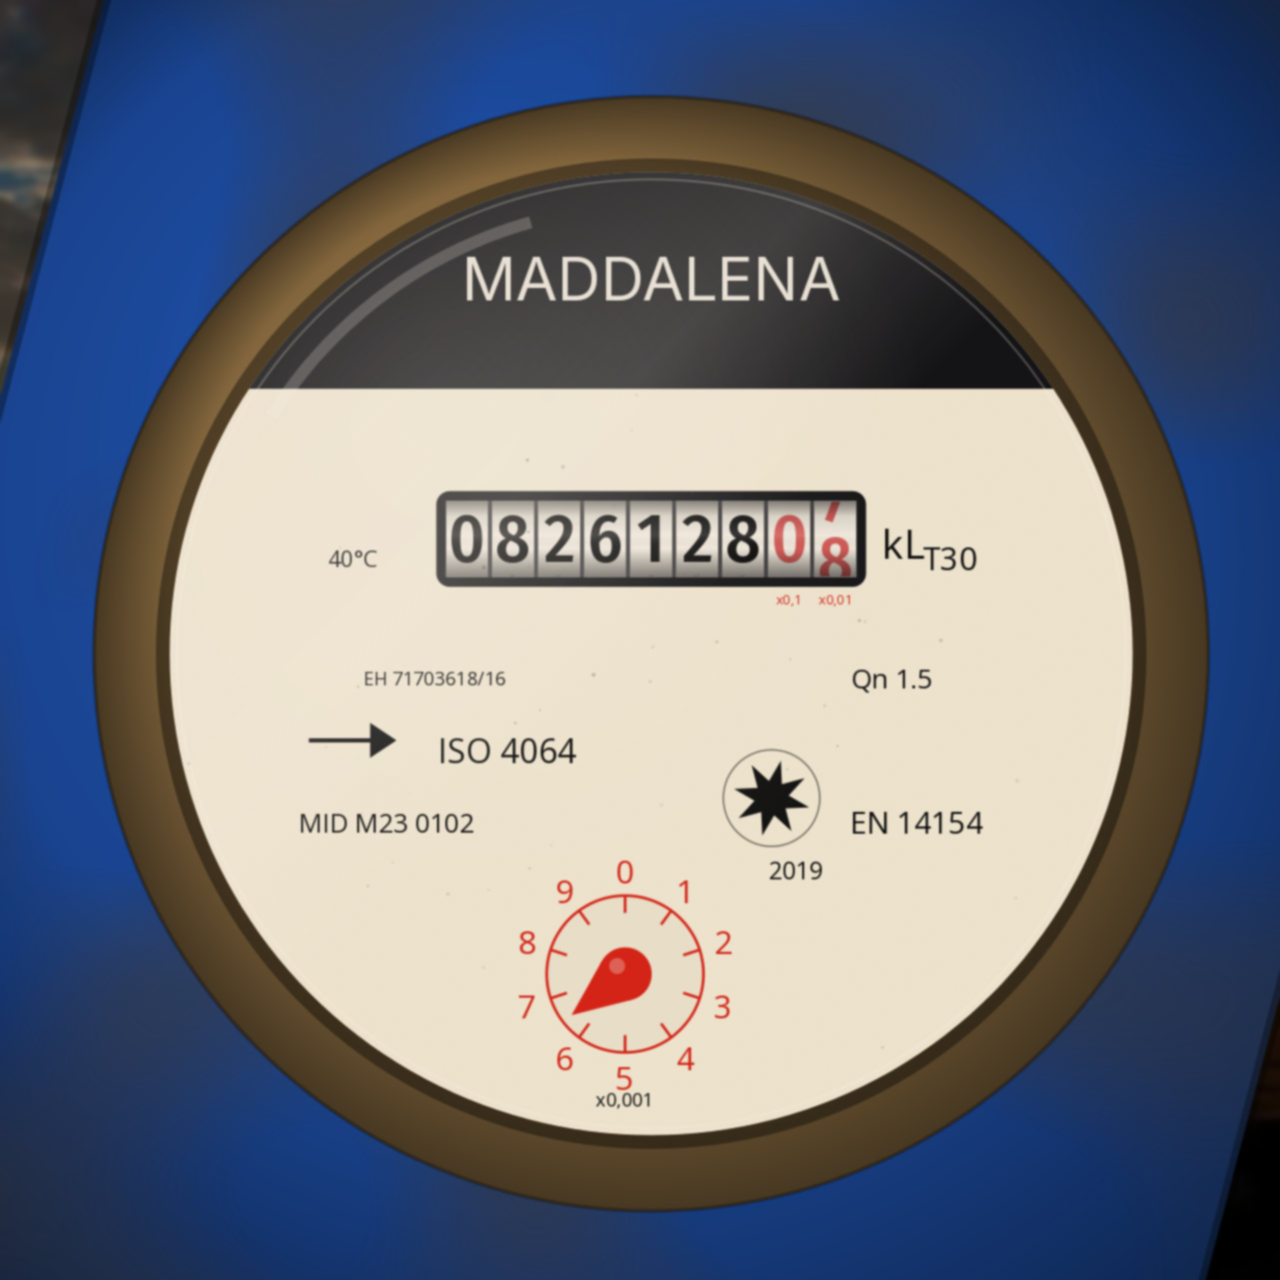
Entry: value=826128.076 unit=kL
